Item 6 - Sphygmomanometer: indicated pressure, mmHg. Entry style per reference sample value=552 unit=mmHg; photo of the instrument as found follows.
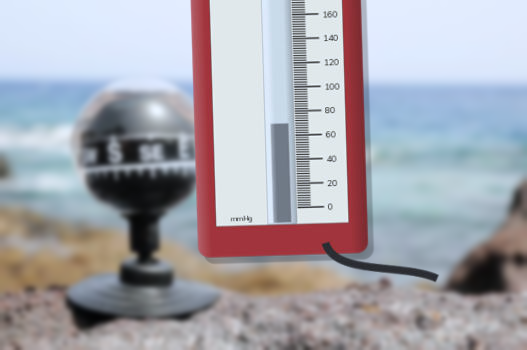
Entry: value=70 unit=mmHg
